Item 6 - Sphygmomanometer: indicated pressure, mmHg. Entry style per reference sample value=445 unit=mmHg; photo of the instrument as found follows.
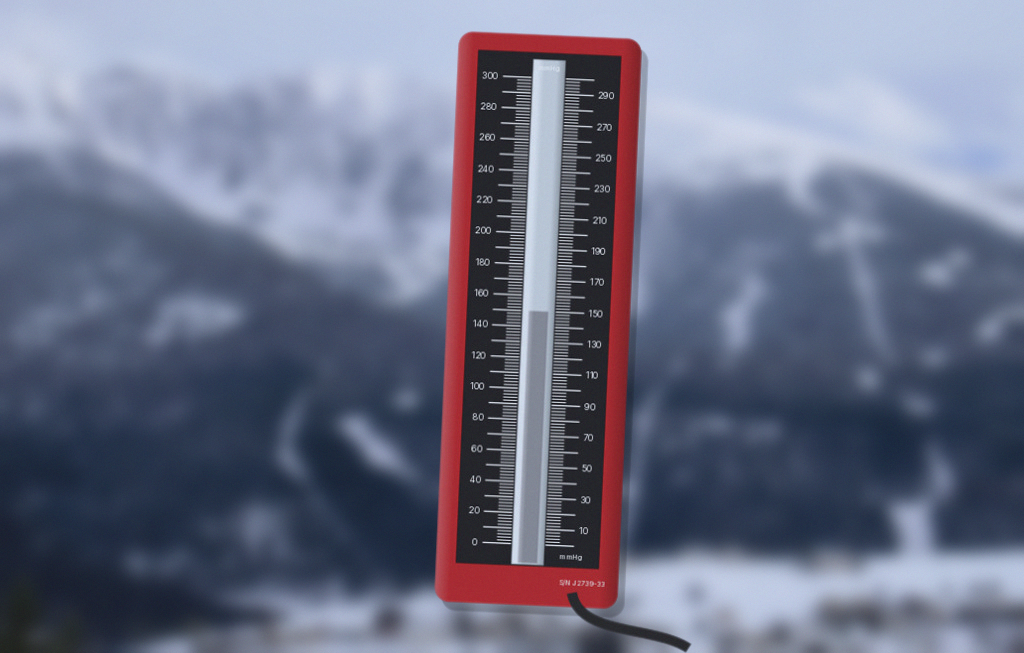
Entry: value=150 unit=mmHg
